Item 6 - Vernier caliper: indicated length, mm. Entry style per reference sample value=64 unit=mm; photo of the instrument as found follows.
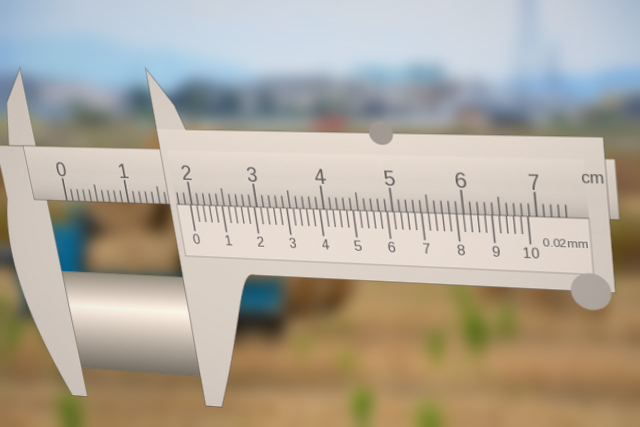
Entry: value=19.8 unit=mm
